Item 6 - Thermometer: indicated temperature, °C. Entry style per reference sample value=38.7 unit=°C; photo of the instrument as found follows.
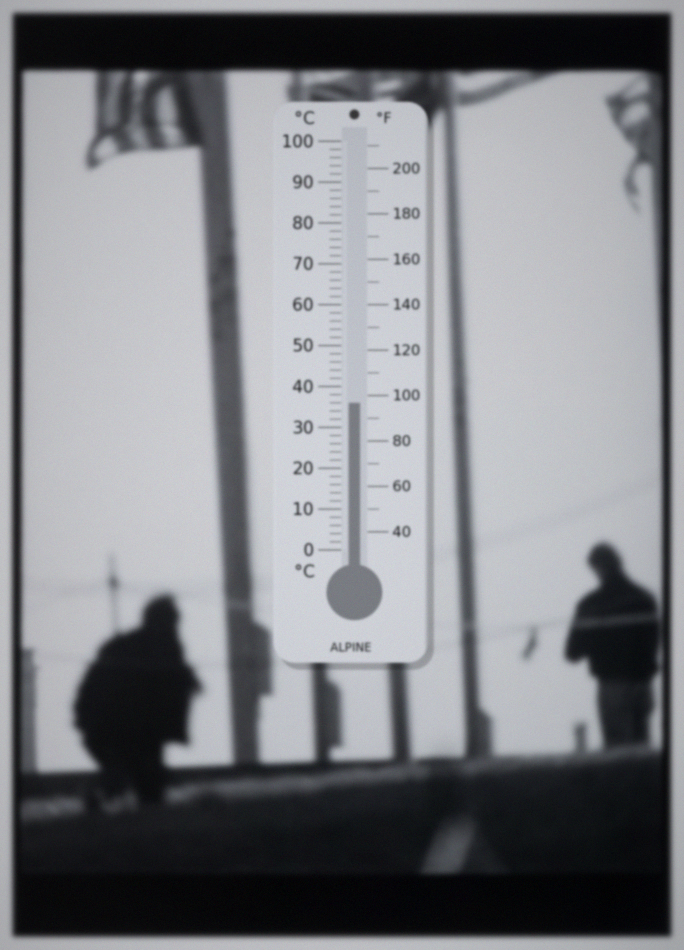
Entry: value=36 unit=°C
